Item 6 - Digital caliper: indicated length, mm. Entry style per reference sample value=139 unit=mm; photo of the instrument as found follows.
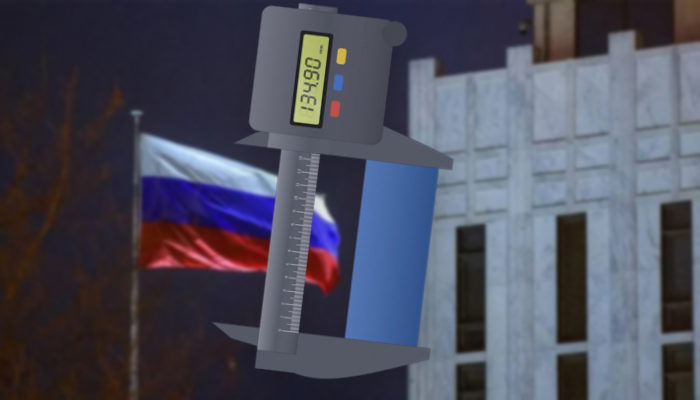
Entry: value=134.90 unit=mm
